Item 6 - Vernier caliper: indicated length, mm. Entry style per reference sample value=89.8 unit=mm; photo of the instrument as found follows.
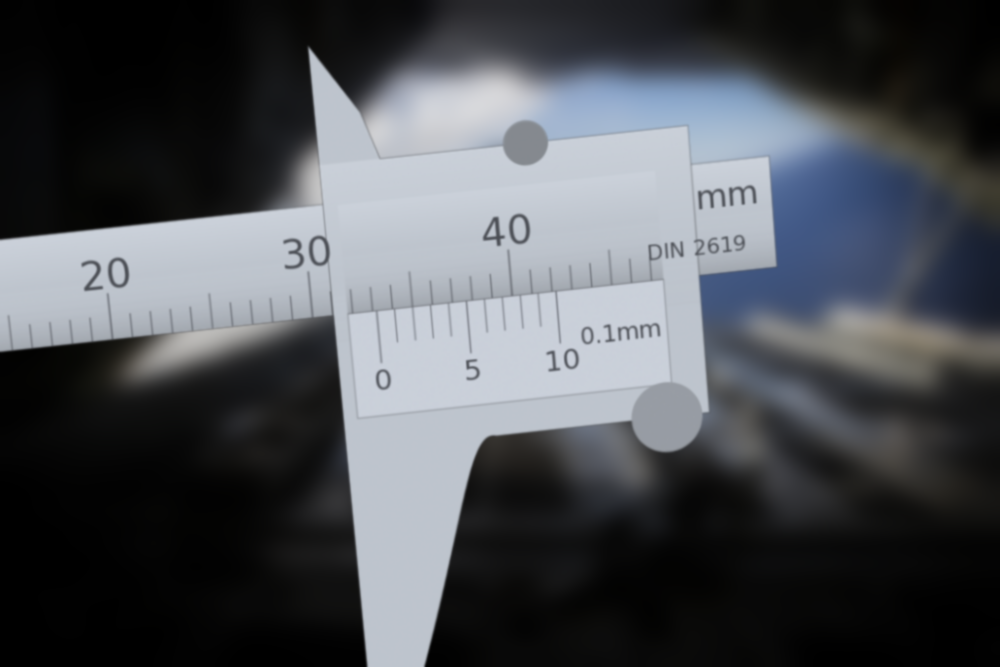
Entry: value=33.2 unit=mm
